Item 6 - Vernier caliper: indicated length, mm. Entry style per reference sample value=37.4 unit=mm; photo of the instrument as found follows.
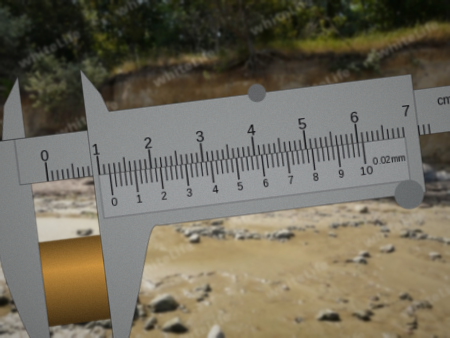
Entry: value=12.0 unit=mm
